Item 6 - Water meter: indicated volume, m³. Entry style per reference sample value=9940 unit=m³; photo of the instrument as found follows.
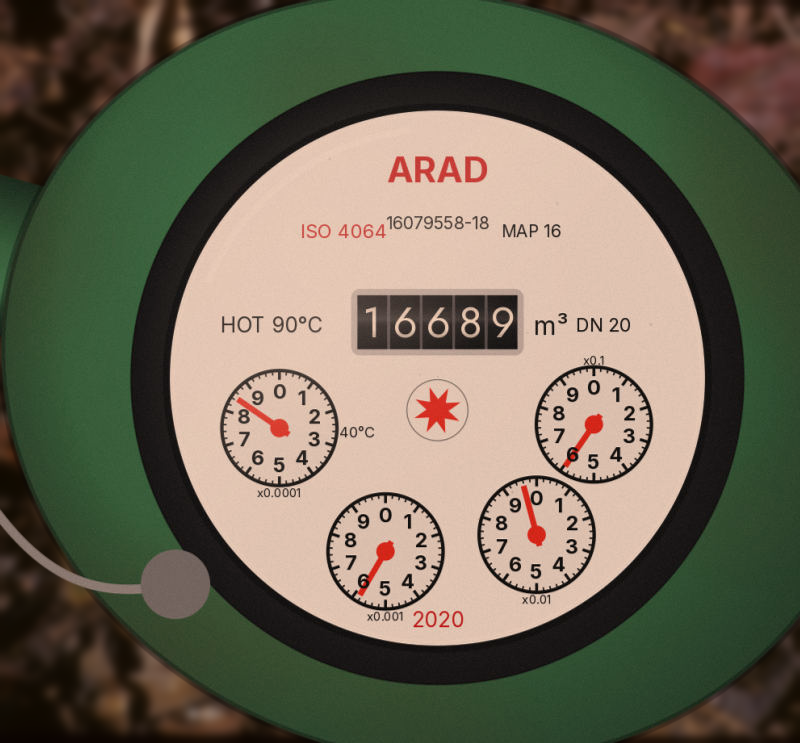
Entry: value=16689.5958 unit=m³
